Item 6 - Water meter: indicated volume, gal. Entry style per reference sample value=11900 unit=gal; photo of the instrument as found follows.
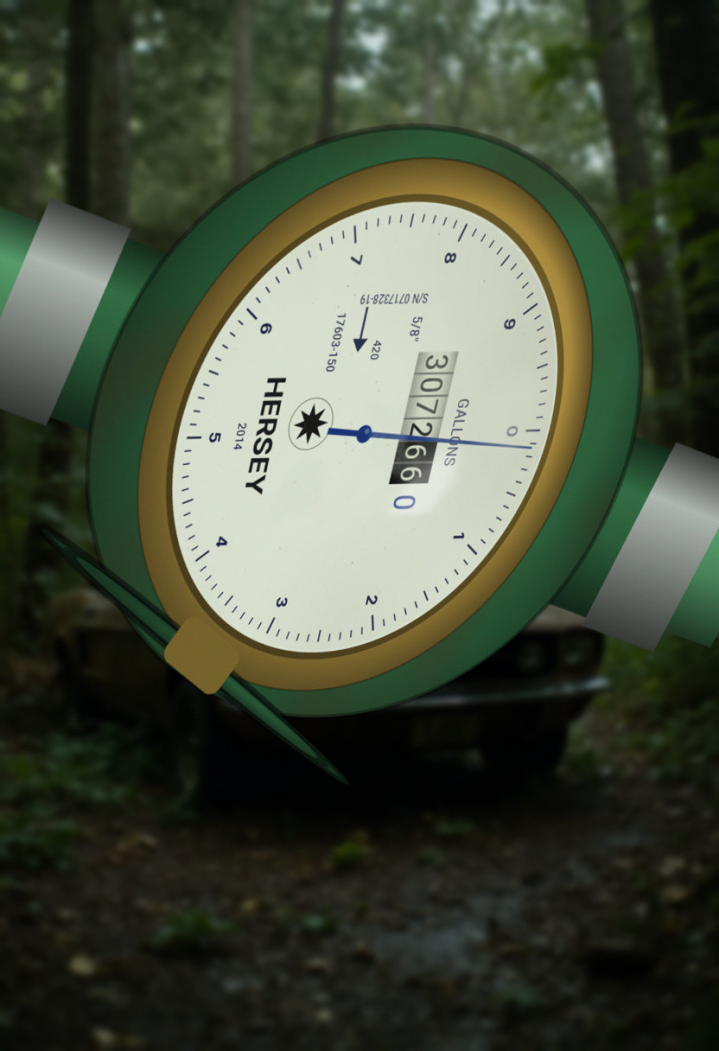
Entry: value=3072660.1 unit=gal
